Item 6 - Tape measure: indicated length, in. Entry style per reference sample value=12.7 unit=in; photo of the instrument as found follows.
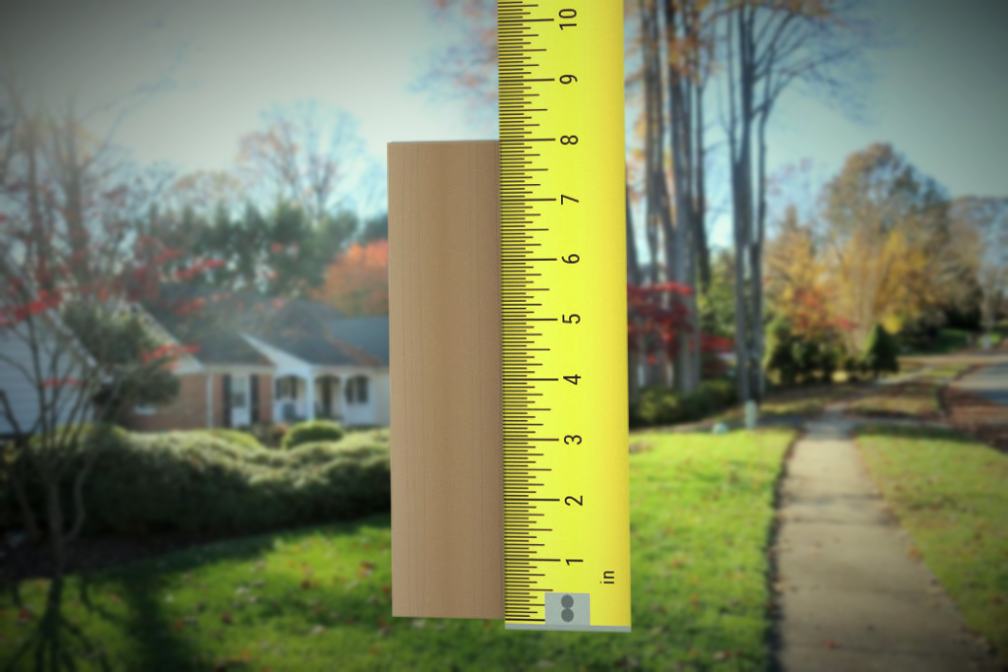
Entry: value=8 unit=in
